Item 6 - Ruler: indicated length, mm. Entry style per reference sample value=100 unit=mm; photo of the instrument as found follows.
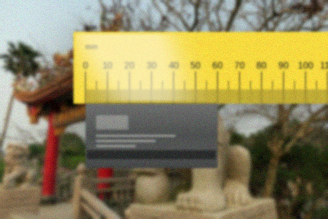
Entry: value=60 unit=mm
